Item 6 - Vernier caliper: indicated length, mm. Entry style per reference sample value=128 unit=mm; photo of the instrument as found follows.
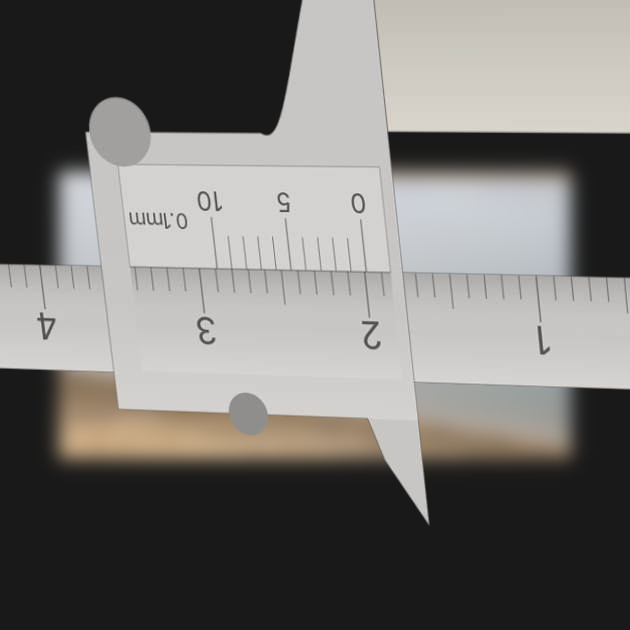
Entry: value=19.9 unit=mm
